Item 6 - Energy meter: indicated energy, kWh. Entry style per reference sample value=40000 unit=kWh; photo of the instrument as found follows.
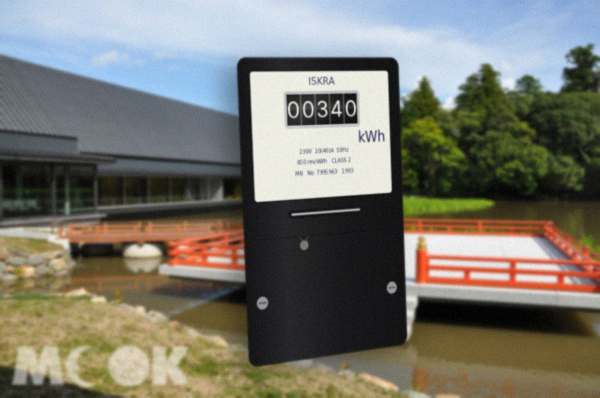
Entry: value=340 unit=kWh
